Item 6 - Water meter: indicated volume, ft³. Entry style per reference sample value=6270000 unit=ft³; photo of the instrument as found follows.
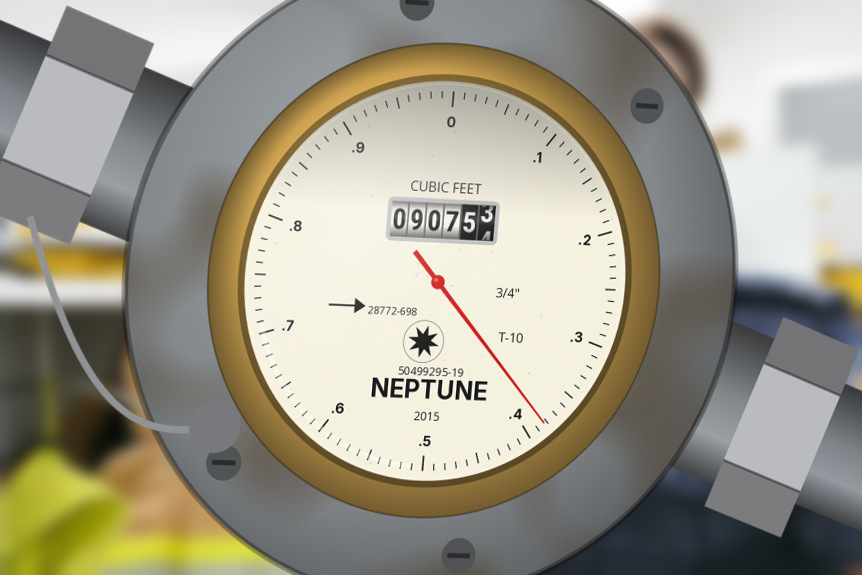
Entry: value=90753.38 unit=ft³
